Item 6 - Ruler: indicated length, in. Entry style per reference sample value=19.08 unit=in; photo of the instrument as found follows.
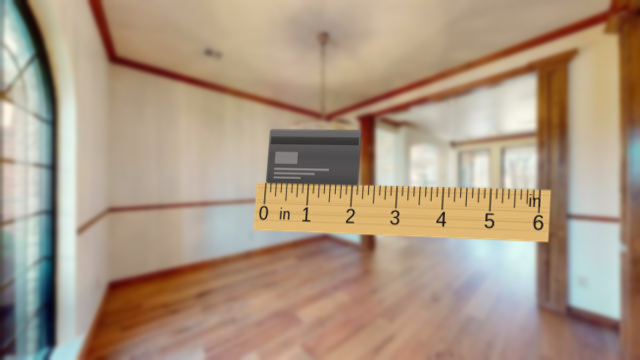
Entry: value=2.125 unit=in
